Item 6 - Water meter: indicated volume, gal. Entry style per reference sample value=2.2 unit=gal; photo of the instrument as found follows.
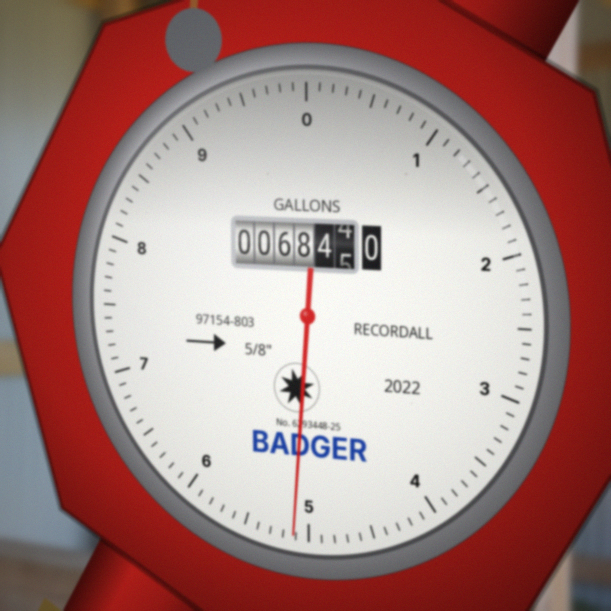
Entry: value=68445.1 unit=gal
